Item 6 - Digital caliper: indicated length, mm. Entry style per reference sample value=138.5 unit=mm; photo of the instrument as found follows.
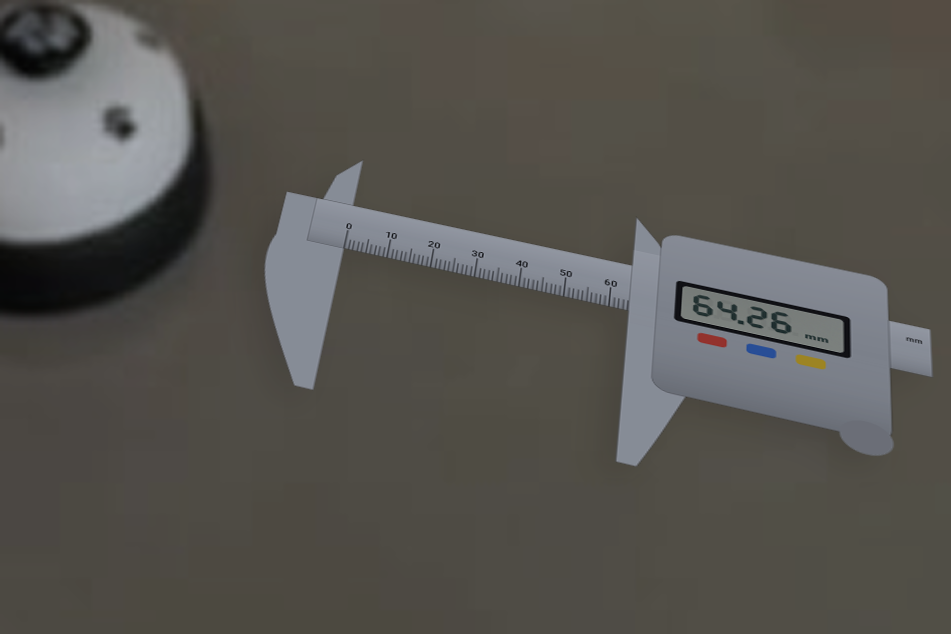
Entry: value=64.26 unit=mm
